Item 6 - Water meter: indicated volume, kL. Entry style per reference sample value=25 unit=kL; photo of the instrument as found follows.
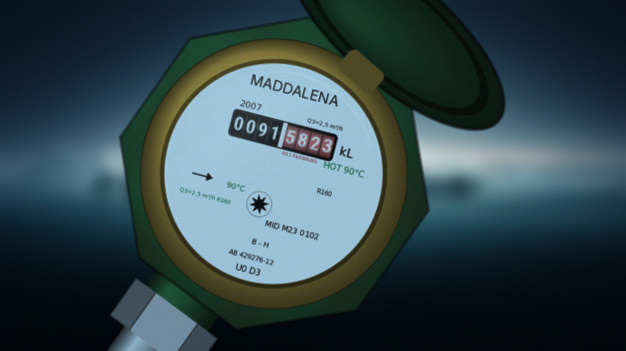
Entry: value=91.5823 unit=kL
